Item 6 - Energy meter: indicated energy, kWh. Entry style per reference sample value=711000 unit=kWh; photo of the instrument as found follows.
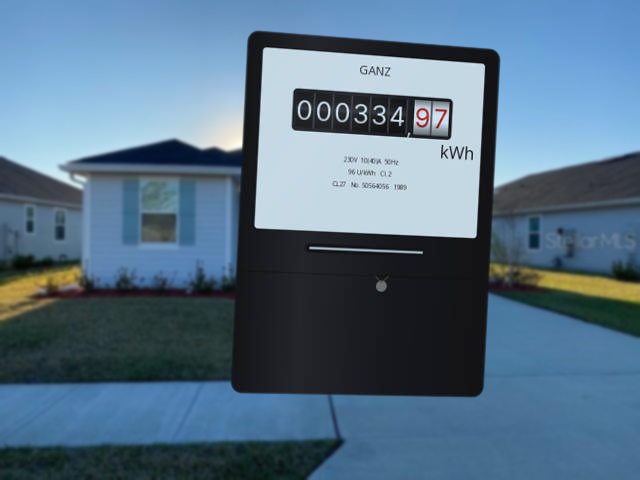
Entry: value=334.97 unit=kWh
